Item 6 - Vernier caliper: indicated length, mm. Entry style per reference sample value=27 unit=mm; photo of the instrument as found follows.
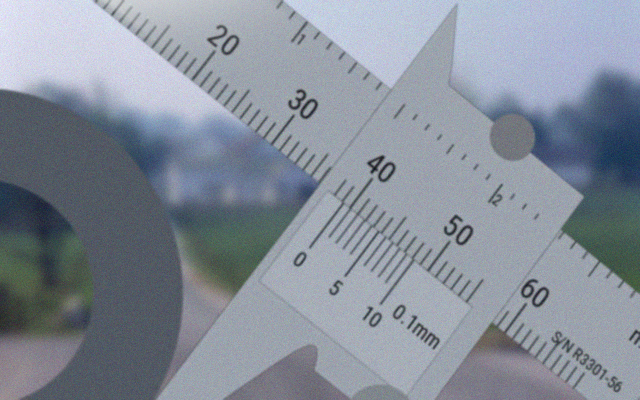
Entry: value=39.2 unit=mm
